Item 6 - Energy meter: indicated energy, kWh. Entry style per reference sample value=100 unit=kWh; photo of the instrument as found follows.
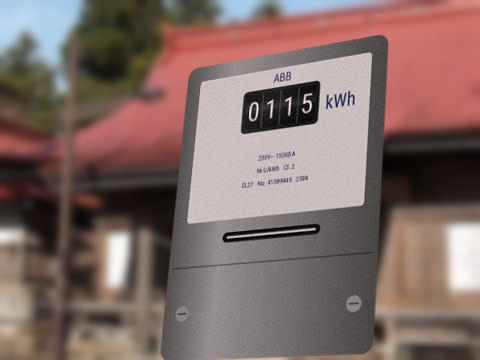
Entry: value=115 unit=kWh
